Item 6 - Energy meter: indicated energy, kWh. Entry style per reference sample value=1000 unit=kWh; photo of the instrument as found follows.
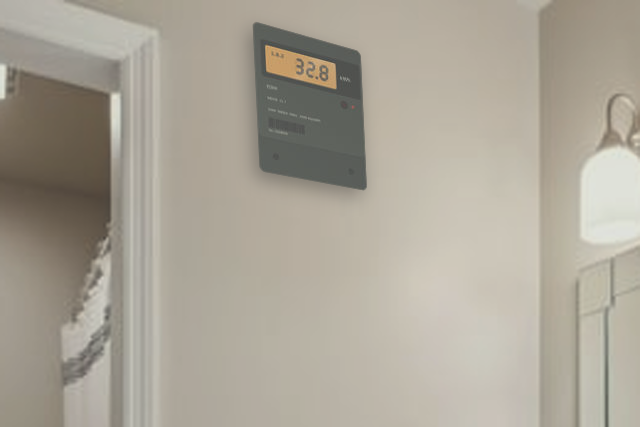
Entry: value=32.8 unit=kWh
